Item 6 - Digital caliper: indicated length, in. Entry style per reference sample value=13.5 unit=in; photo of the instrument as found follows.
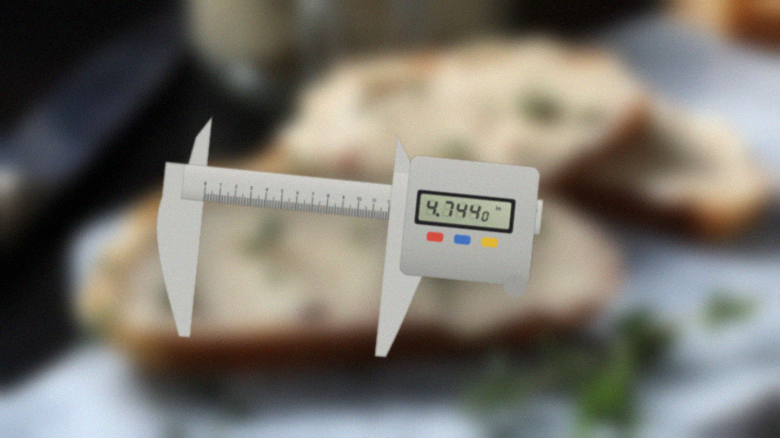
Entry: value=4.7440 unit=in
